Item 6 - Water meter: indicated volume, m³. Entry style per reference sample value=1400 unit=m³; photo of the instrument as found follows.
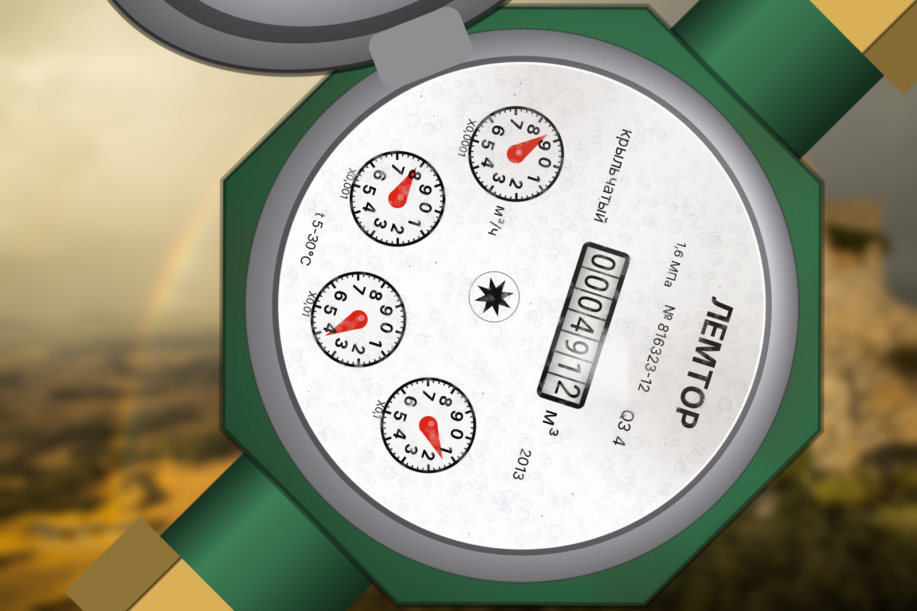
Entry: value=4912.1378 unit=m³
